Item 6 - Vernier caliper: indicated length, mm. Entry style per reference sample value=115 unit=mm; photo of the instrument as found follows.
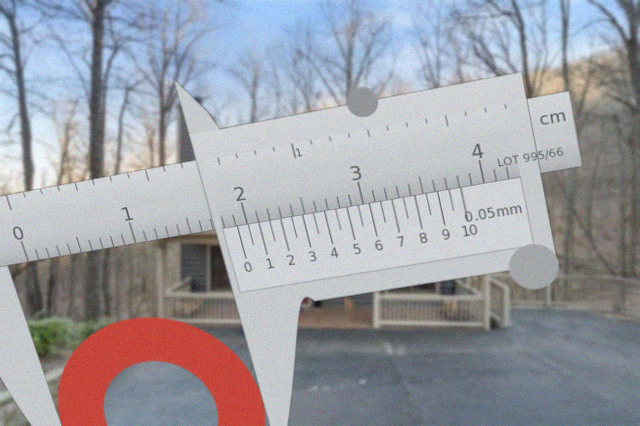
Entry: value=19.1 unit=mm
